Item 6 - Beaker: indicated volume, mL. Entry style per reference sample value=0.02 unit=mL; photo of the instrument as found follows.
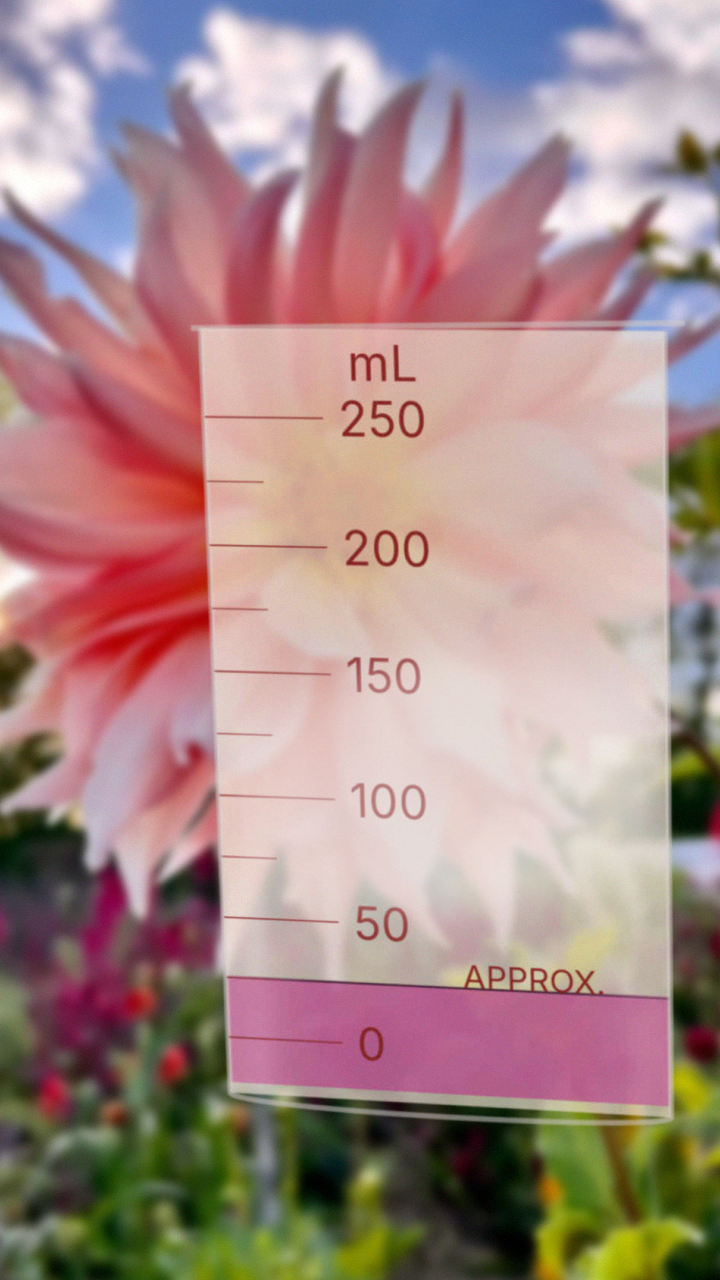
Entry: value=25 unit=mL
